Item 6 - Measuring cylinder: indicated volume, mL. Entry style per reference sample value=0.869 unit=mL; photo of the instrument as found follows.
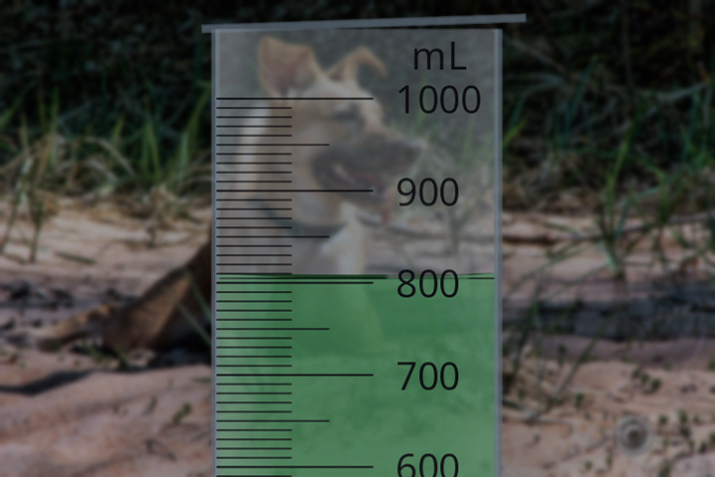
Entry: value=805 unit=mL
